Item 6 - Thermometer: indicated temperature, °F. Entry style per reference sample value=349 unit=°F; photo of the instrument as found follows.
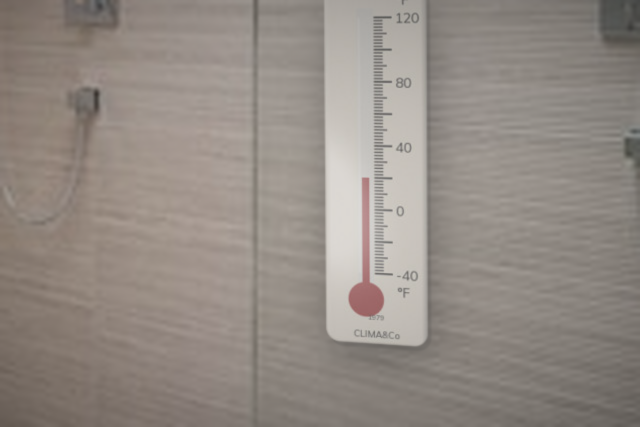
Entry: value=20 unit=°F
